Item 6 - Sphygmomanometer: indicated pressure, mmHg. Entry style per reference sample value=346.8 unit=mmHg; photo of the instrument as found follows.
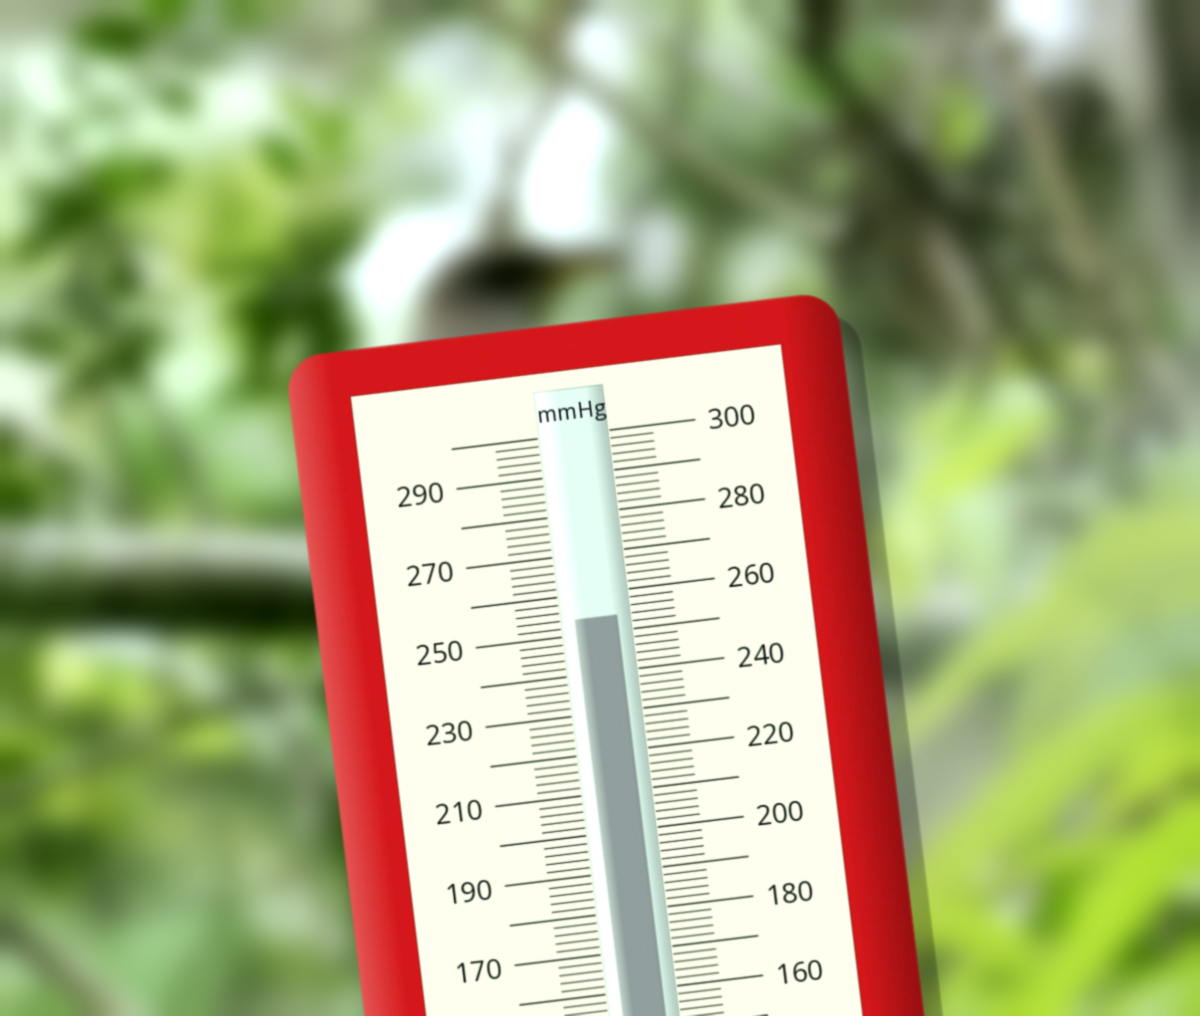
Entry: value=254 unit=mmHg
